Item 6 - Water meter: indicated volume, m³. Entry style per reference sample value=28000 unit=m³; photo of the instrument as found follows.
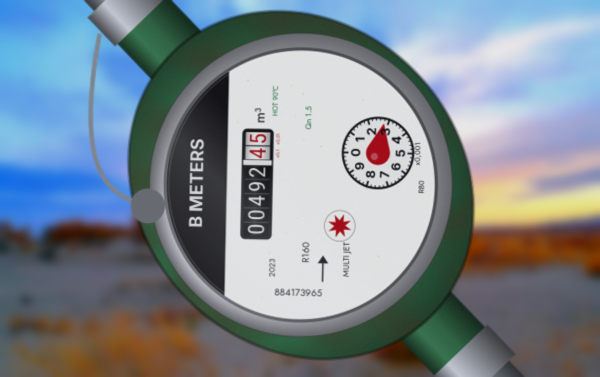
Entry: value=492.452 unit=m³
